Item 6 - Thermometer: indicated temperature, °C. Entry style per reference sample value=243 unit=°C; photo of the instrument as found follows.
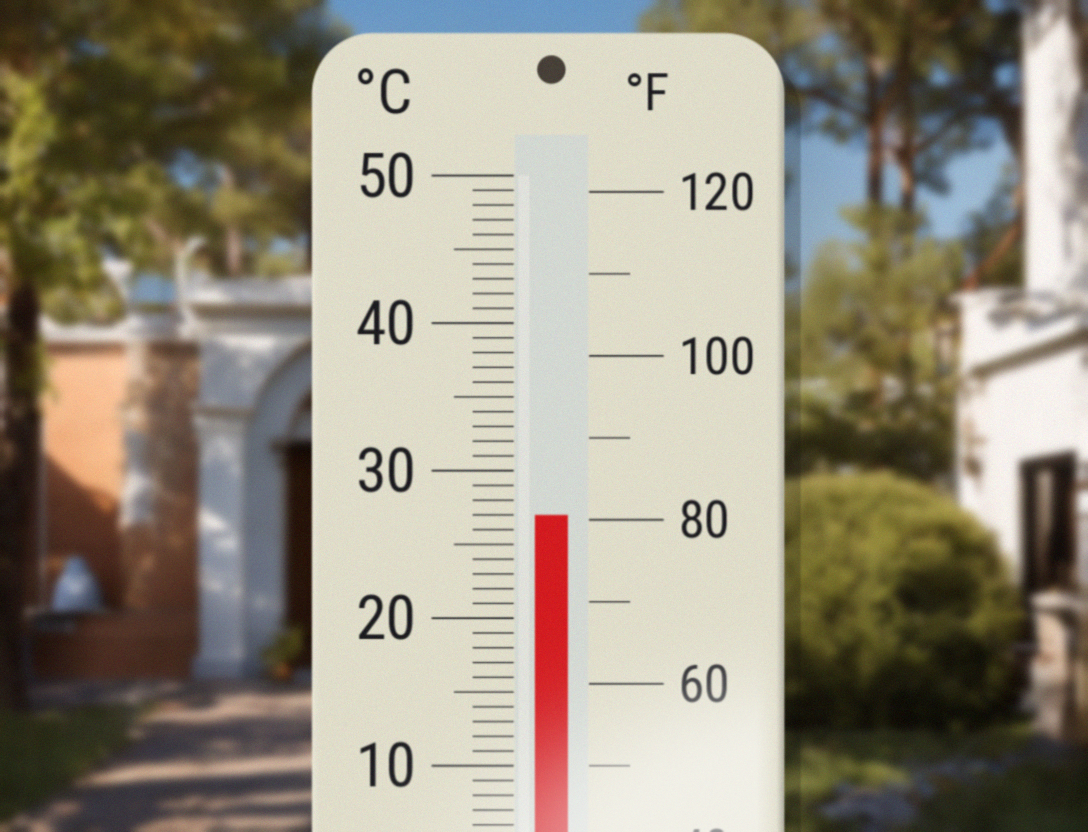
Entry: value=27 unit=°C
